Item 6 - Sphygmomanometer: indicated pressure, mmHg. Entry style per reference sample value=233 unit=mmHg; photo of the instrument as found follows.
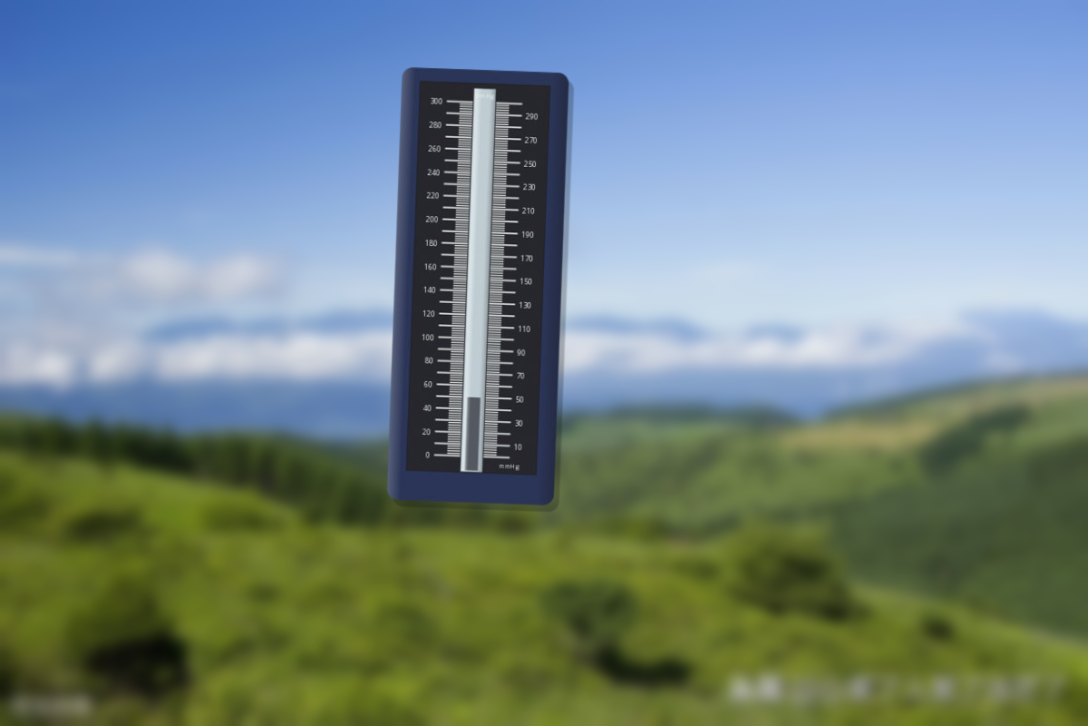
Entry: value=50 unit=mmHg
